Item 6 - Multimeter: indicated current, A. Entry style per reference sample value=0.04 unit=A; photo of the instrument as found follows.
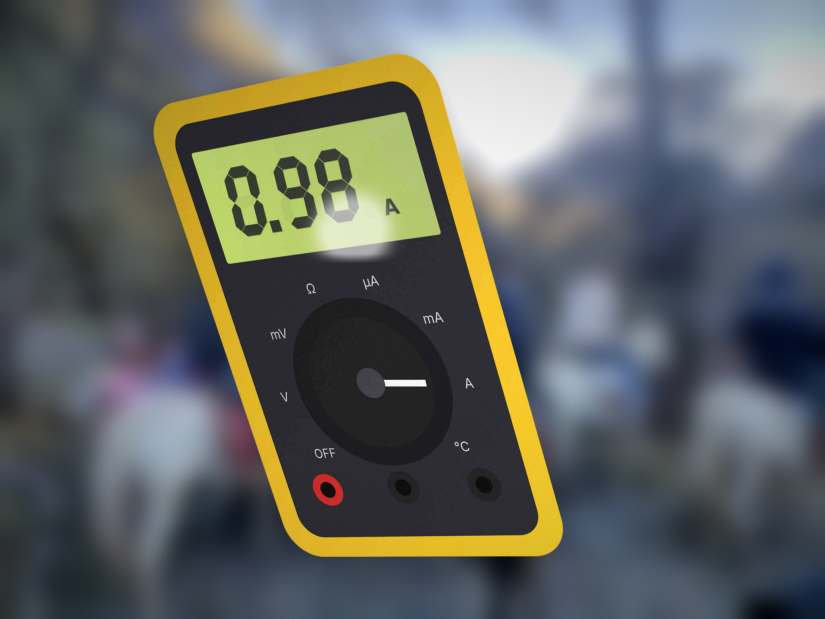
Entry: value=0.98 unit=A
